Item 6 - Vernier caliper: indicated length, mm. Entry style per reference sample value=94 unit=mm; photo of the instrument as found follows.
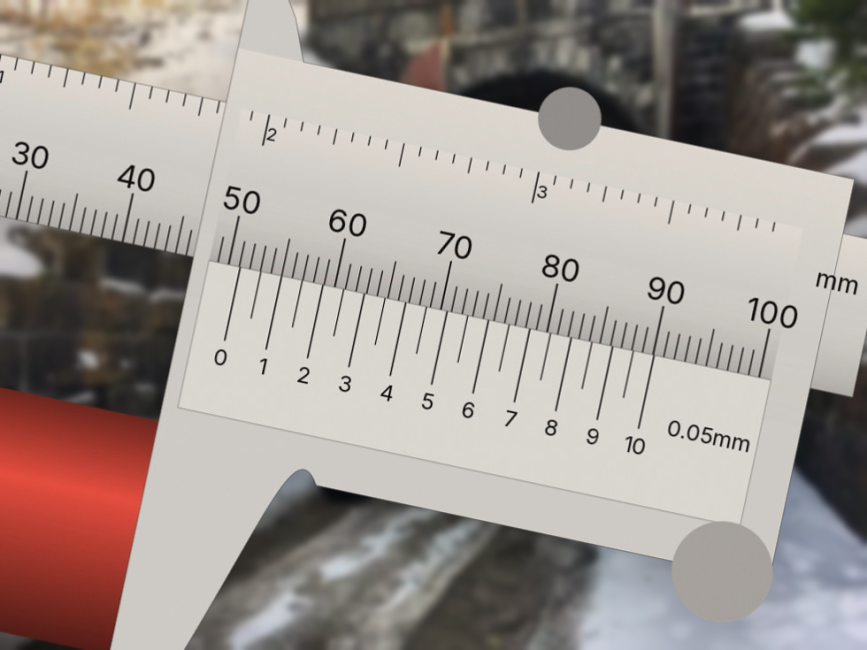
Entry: value=51.1 unit=mm
